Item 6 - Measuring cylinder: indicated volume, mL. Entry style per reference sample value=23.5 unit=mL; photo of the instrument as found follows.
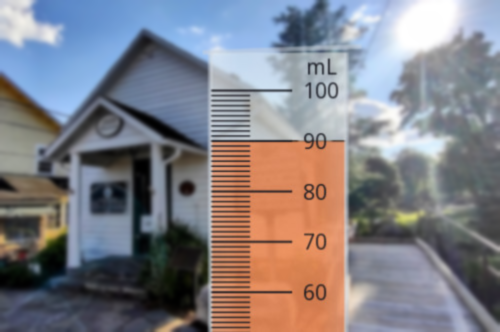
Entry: value=90 unit=mL
